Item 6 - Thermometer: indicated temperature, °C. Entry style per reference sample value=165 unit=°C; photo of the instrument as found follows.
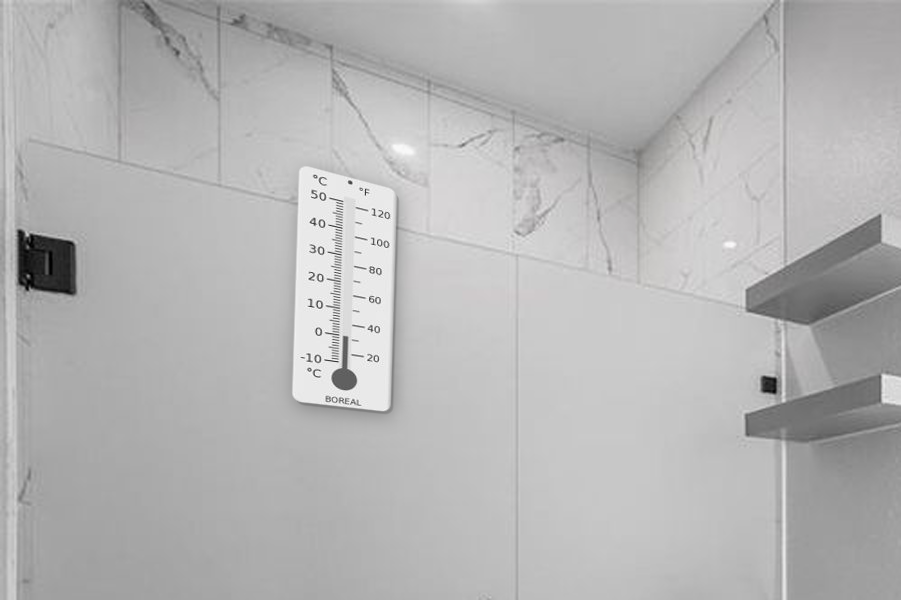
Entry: value=0 unit=°C
